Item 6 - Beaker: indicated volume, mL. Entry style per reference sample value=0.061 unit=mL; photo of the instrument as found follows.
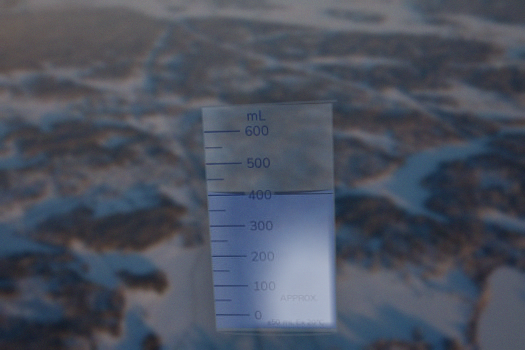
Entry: value=400 unit=mL
